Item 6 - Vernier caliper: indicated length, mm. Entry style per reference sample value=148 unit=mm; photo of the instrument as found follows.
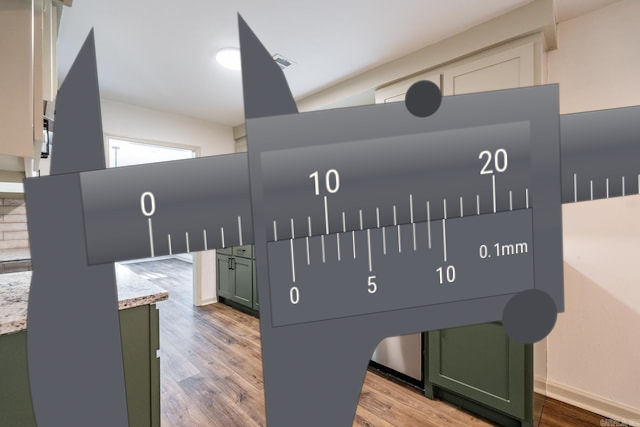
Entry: value=7.9 unit=mm
